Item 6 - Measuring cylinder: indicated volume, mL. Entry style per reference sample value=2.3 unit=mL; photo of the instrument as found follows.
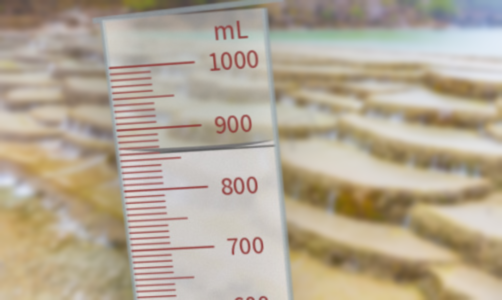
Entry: value=860 unit=mL
